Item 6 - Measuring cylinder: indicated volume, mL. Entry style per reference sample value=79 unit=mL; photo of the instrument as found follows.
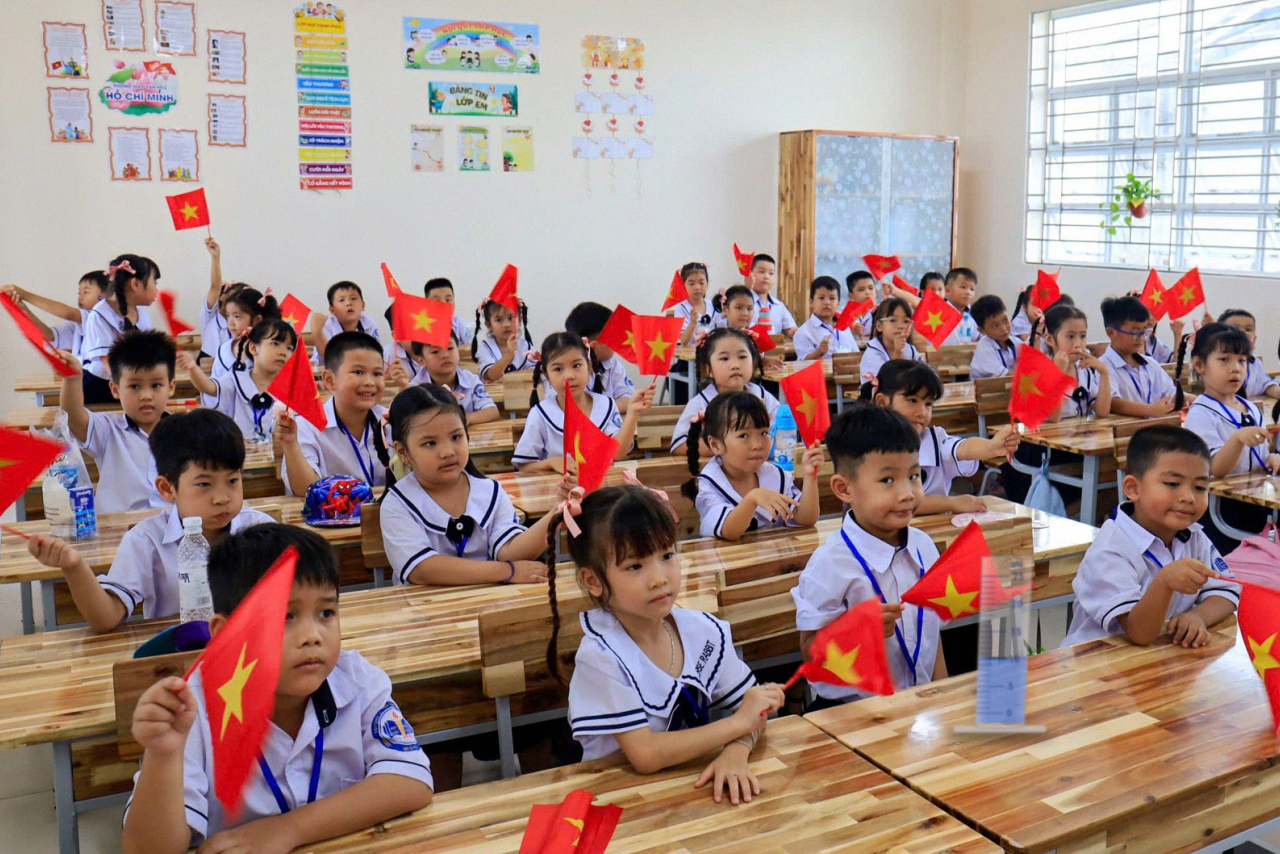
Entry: value=10 unit=mL
